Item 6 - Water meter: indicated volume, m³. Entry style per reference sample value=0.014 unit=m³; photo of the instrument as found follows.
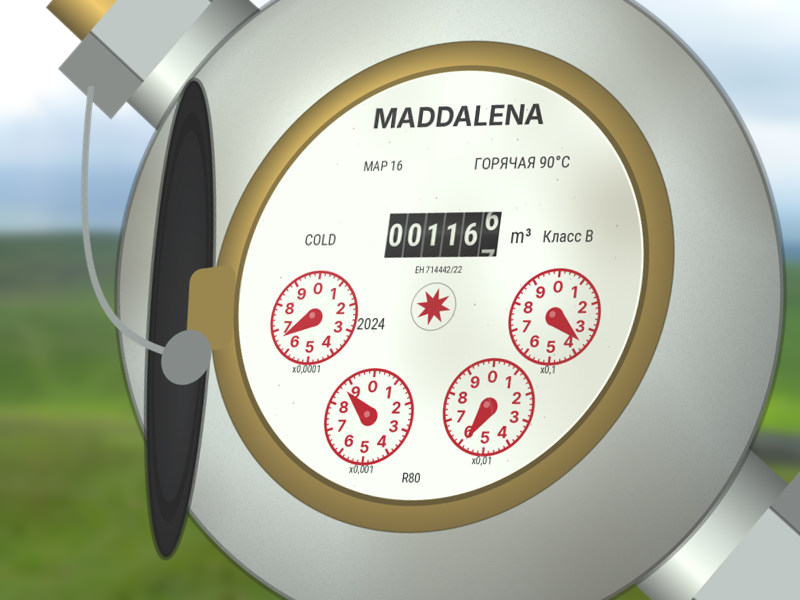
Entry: value=1166.3586 unit=m³
